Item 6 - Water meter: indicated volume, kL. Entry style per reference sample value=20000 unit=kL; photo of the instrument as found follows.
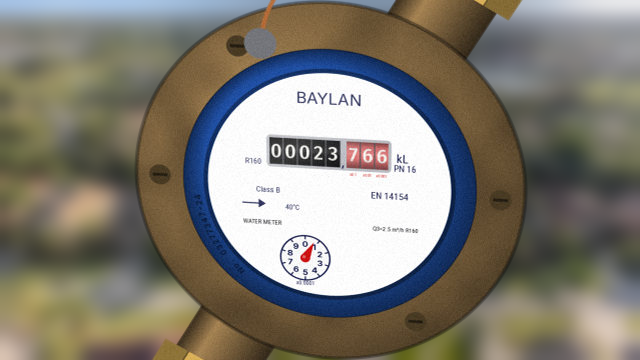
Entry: value=23.7660 unit=kL
